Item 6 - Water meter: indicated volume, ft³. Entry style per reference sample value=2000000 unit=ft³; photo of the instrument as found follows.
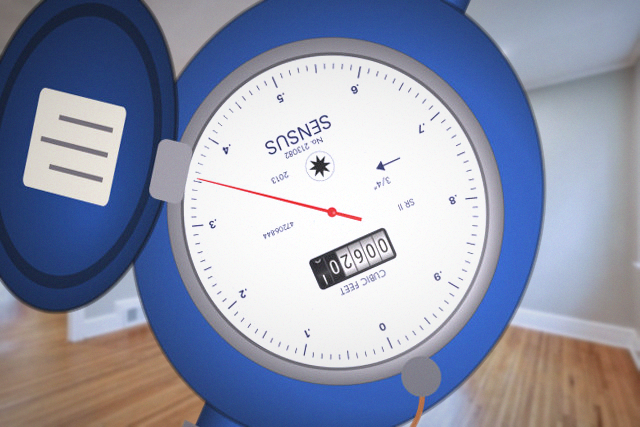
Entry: value=6201.35 unit=ft³
